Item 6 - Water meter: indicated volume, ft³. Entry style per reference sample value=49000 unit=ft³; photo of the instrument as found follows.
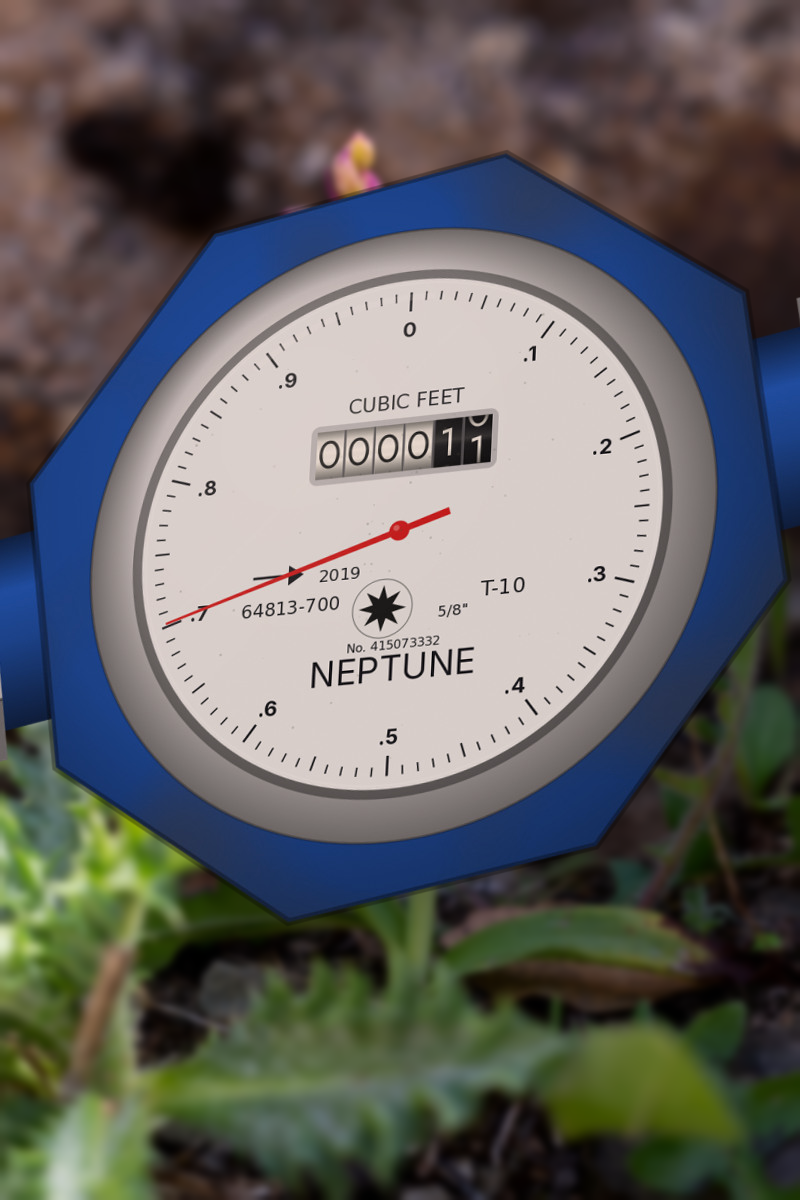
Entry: value=10.70 unit=ft³
